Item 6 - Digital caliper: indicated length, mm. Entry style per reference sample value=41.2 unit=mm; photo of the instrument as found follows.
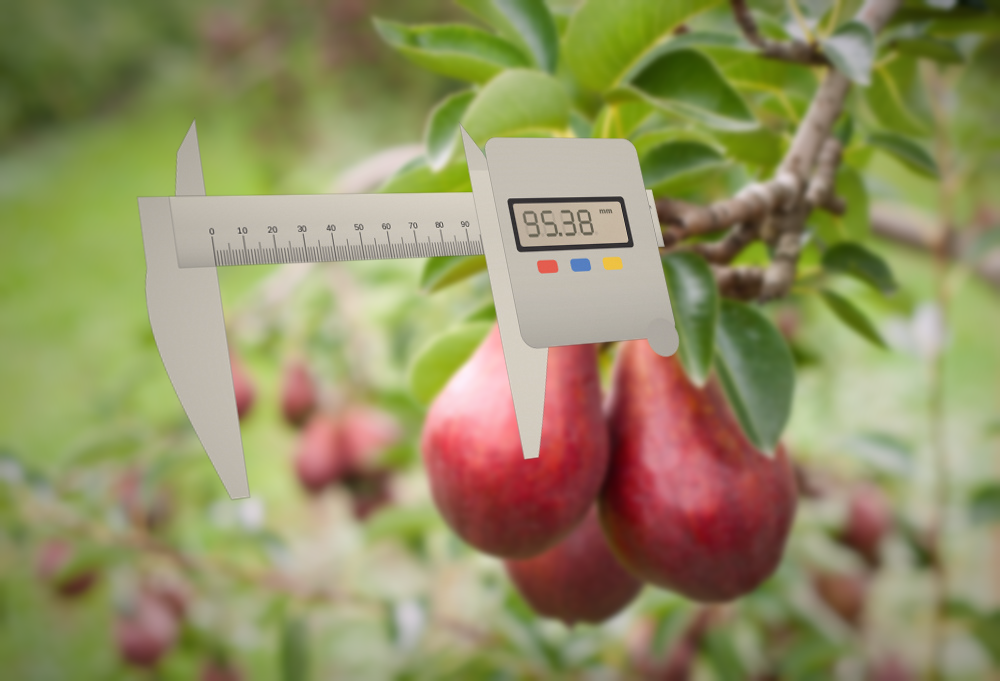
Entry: value=95.38 unit=mm
